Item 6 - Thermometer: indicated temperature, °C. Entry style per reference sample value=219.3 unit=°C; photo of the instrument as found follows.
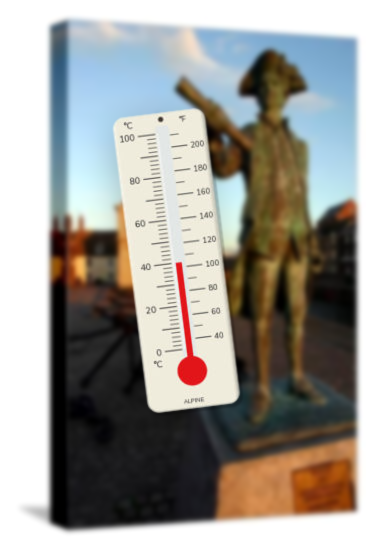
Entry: value=40 unit=°C
